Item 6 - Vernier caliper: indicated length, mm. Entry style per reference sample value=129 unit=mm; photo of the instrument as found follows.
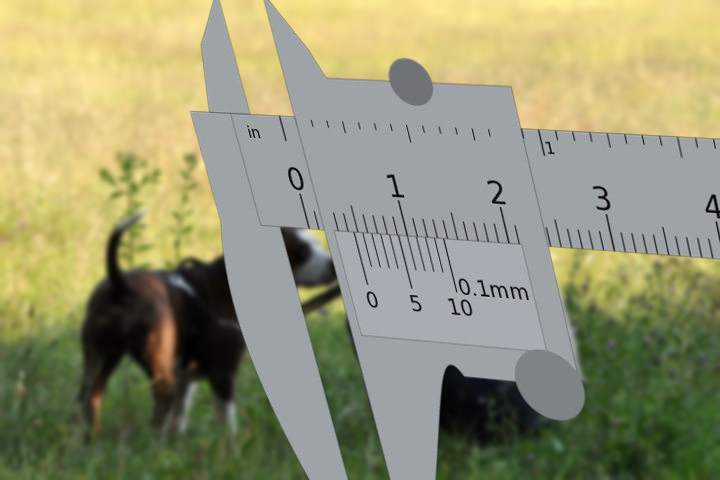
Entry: value=4.6 unit=mm
